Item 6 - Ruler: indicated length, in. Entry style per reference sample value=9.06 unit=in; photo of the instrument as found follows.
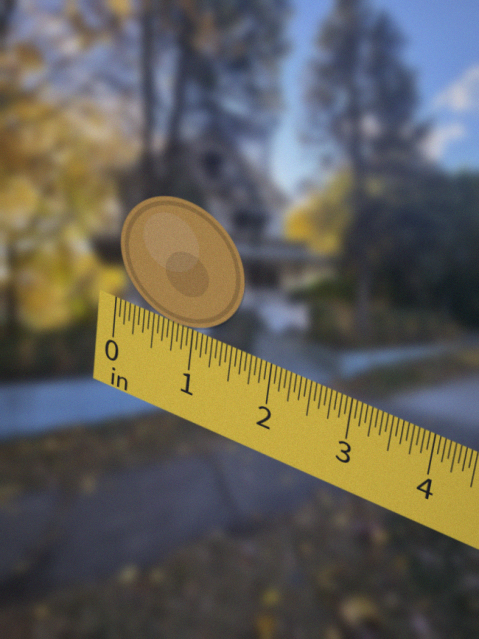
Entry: value=1.5625 unit=in
